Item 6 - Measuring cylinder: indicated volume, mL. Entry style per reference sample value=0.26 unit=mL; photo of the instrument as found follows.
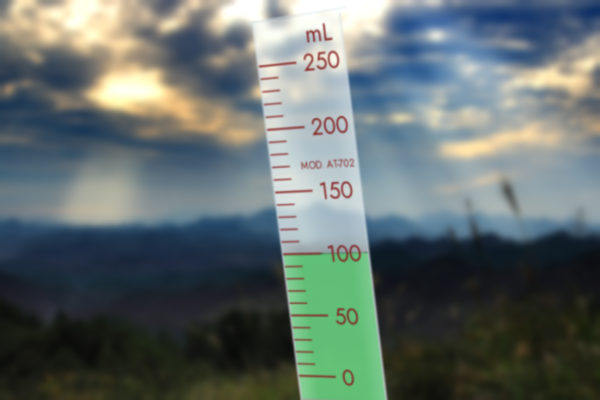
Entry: value=100 unit=mL
